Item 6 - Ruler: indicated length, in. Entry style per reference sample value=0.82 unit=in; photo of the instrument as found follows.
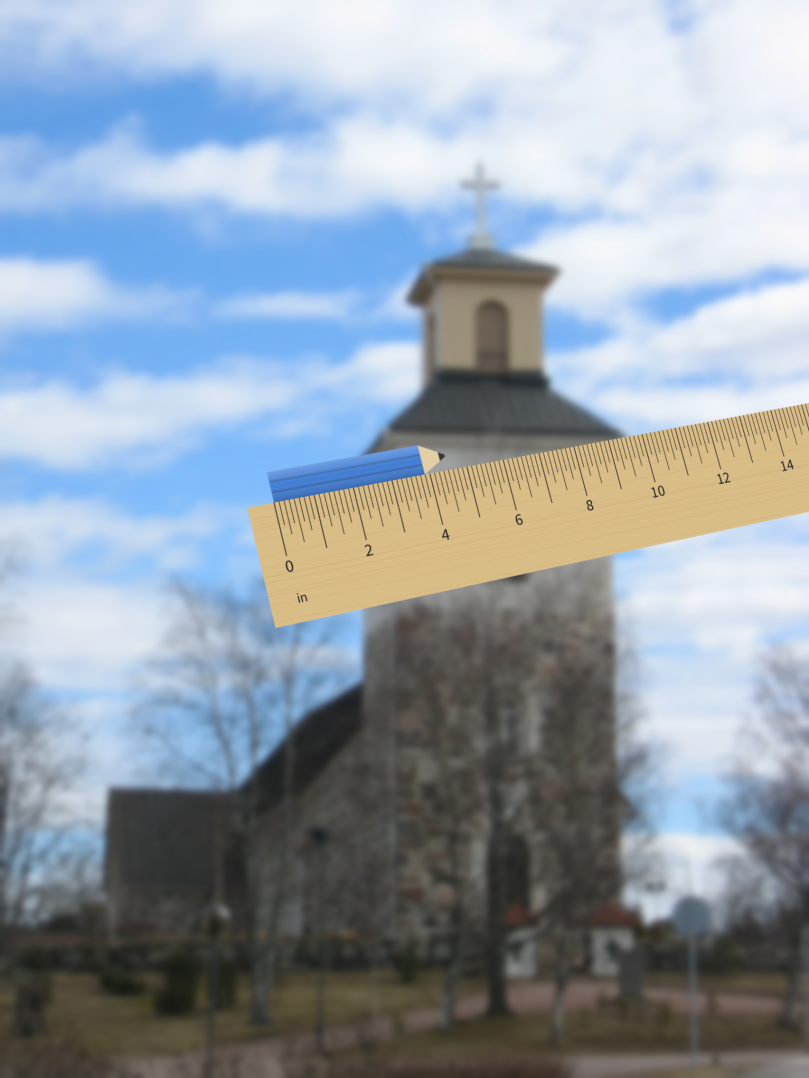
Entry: value=4.5 unit=in
